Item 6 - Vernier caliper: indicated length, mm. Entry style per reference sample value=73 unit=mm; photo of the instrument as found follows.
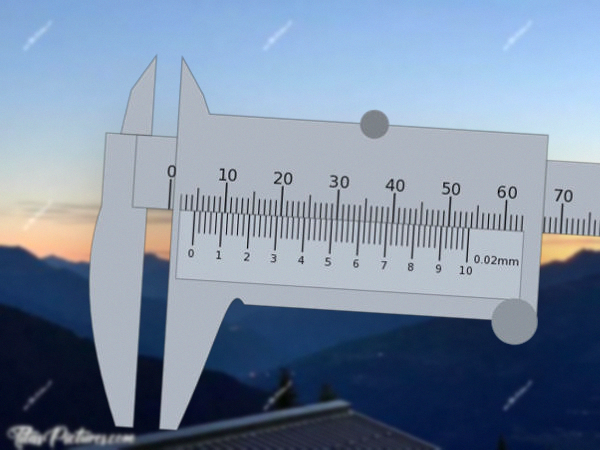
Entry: value=4.6 unit=mm
